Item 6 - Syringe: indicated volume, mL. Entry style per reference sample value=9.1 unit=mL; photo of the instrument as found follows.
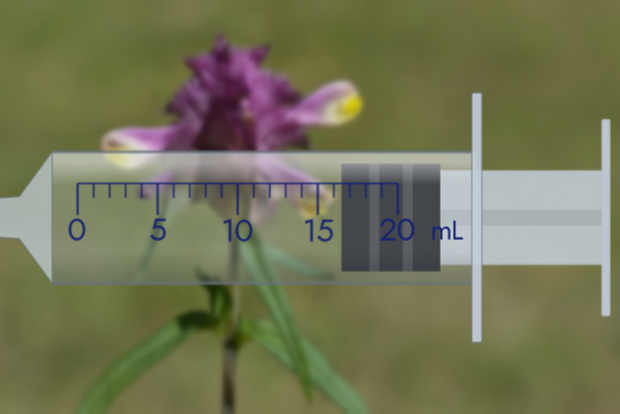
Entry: value=16.5 unit=mL
